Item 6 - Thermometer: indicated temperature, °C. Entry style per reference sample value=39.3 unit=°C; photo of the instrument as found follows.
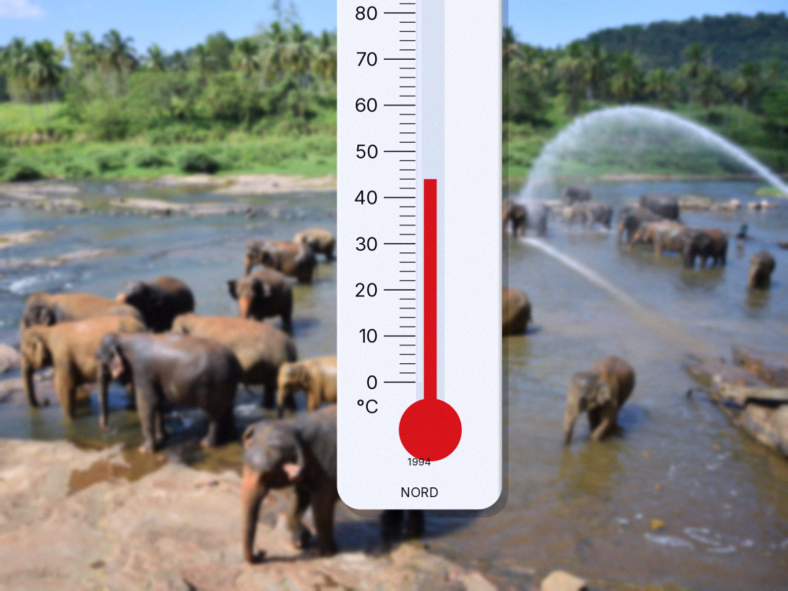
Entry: value=44 unit=°C
